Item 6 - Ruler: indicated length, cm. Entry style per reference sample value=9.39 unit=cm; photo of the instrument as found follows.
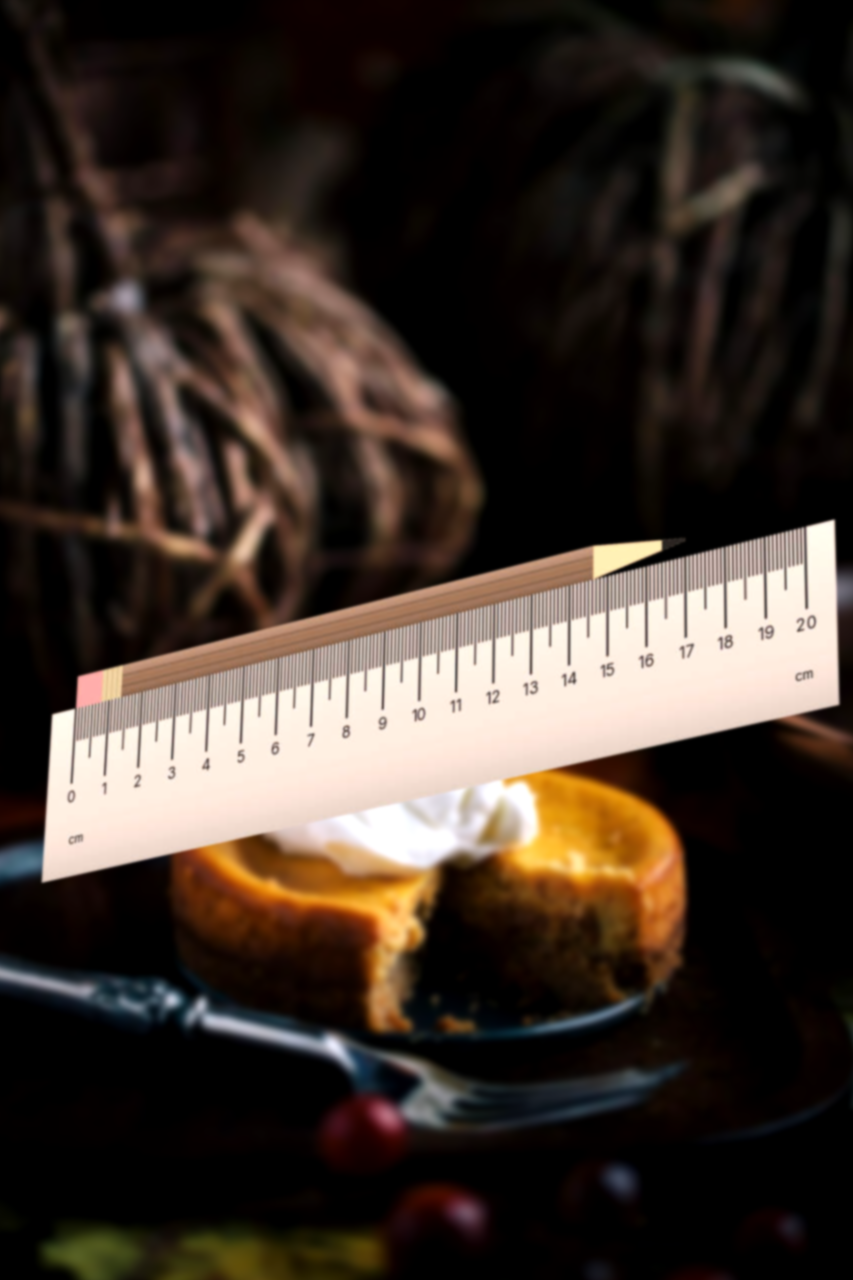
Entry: value=17 unit=cm
